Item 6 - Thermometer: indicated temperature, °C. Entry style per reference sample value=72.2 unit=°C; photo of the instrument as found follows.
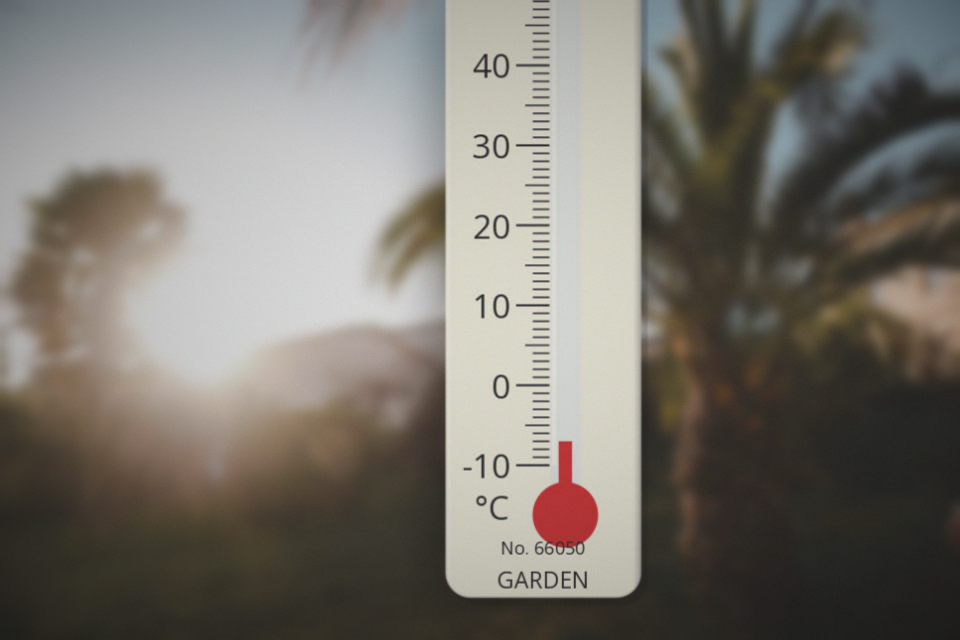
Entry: value=-7 unit=°C
